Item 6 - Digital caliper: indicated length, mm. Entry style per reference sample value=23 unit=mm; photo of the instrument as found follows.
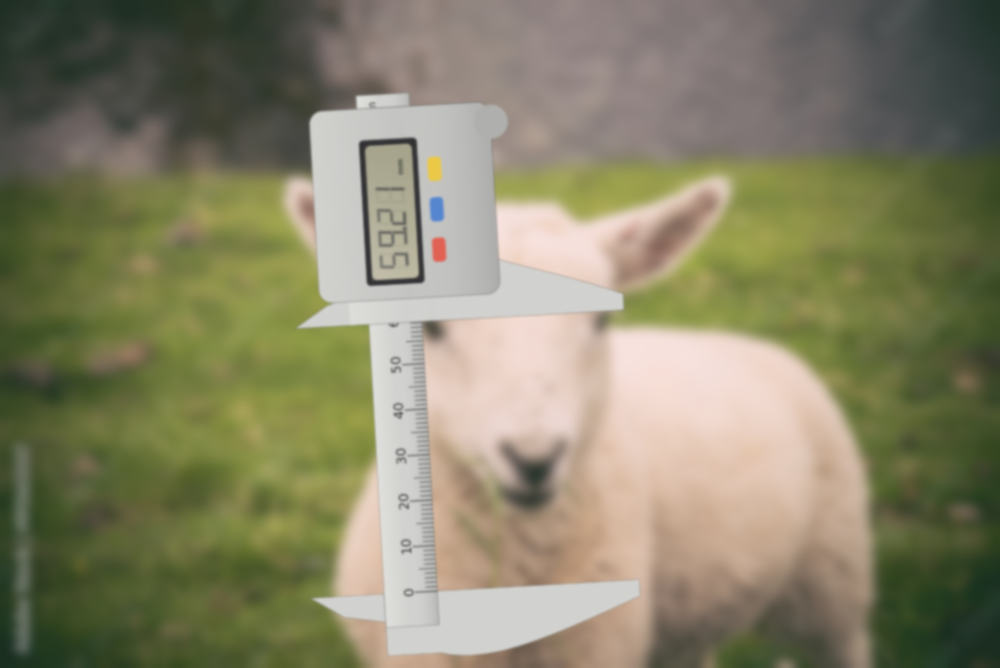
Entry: value=59.21 unit=mm
